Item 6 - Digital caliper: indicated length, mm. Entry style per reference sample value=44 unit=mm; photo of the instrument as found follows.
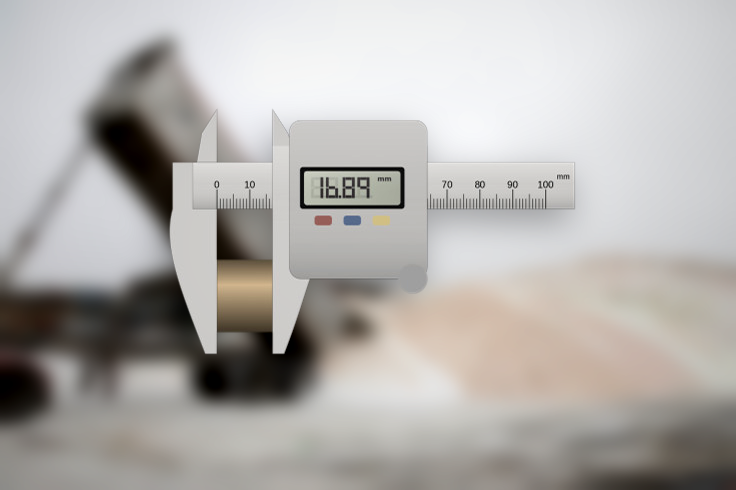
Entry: value=16.89 unit=mm
